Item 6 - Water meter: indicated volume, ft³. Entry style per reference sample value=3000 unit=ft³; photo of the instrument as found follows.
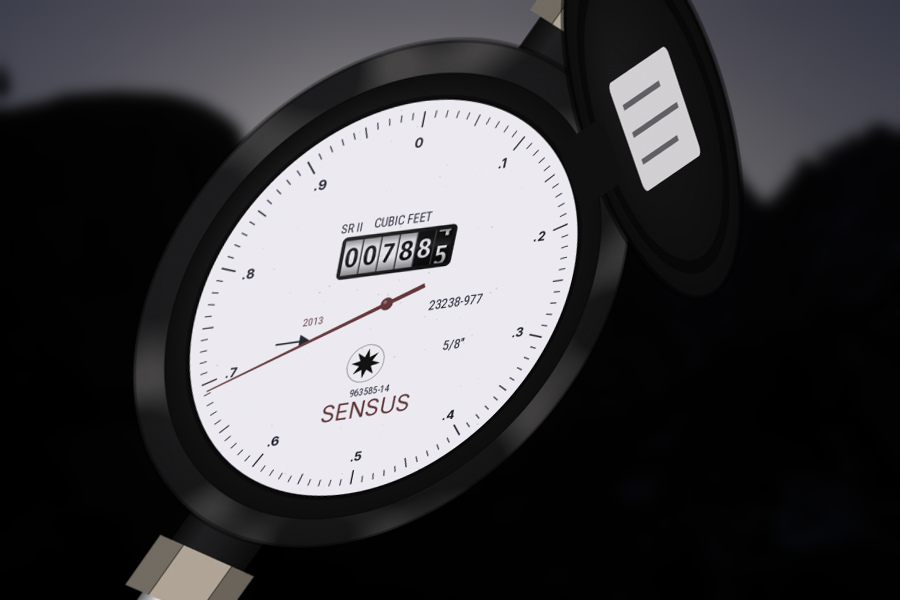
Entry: value=7884.69 unit=ft³
